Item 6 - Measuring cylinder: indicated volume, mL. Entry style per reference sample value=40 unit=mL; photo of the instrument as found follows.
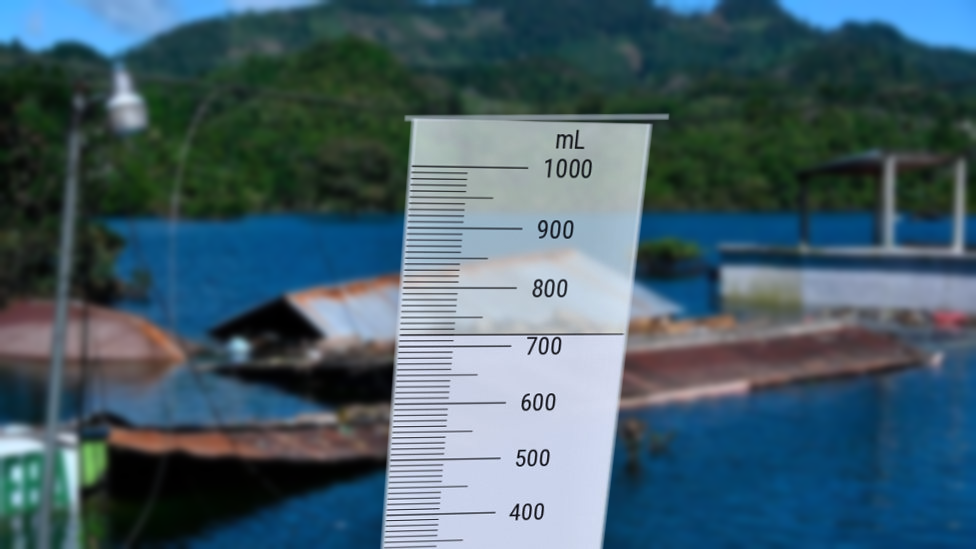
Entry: value=720 unit=mL
